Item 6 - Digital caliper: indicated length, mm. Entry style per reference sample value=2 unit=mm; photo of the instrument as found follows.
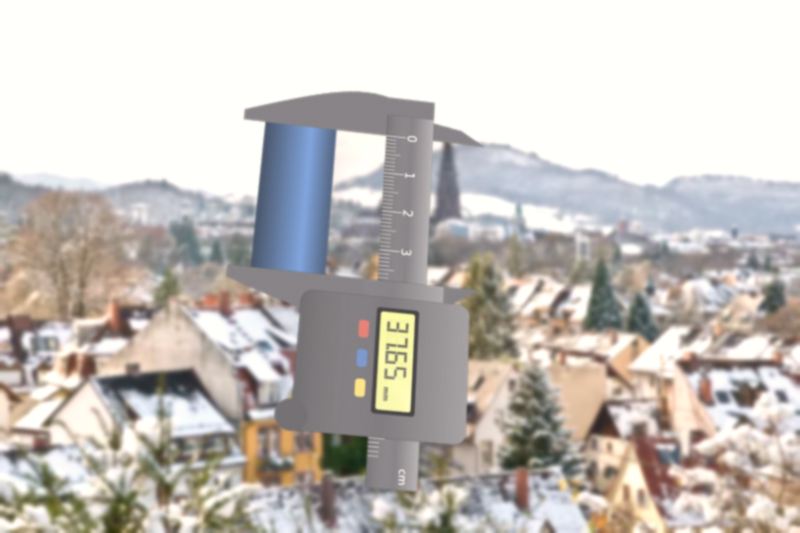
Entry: value=37.65 unit=mm
